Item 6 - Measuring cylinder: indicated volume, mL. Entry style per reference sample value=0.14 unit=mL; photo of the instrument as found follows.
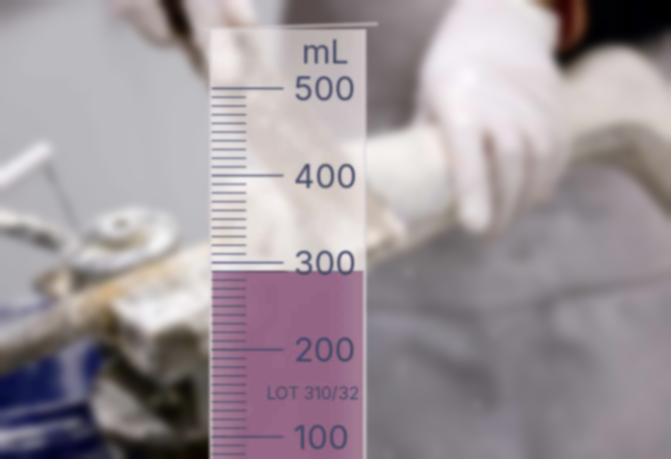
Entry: value=290 unit=mL
